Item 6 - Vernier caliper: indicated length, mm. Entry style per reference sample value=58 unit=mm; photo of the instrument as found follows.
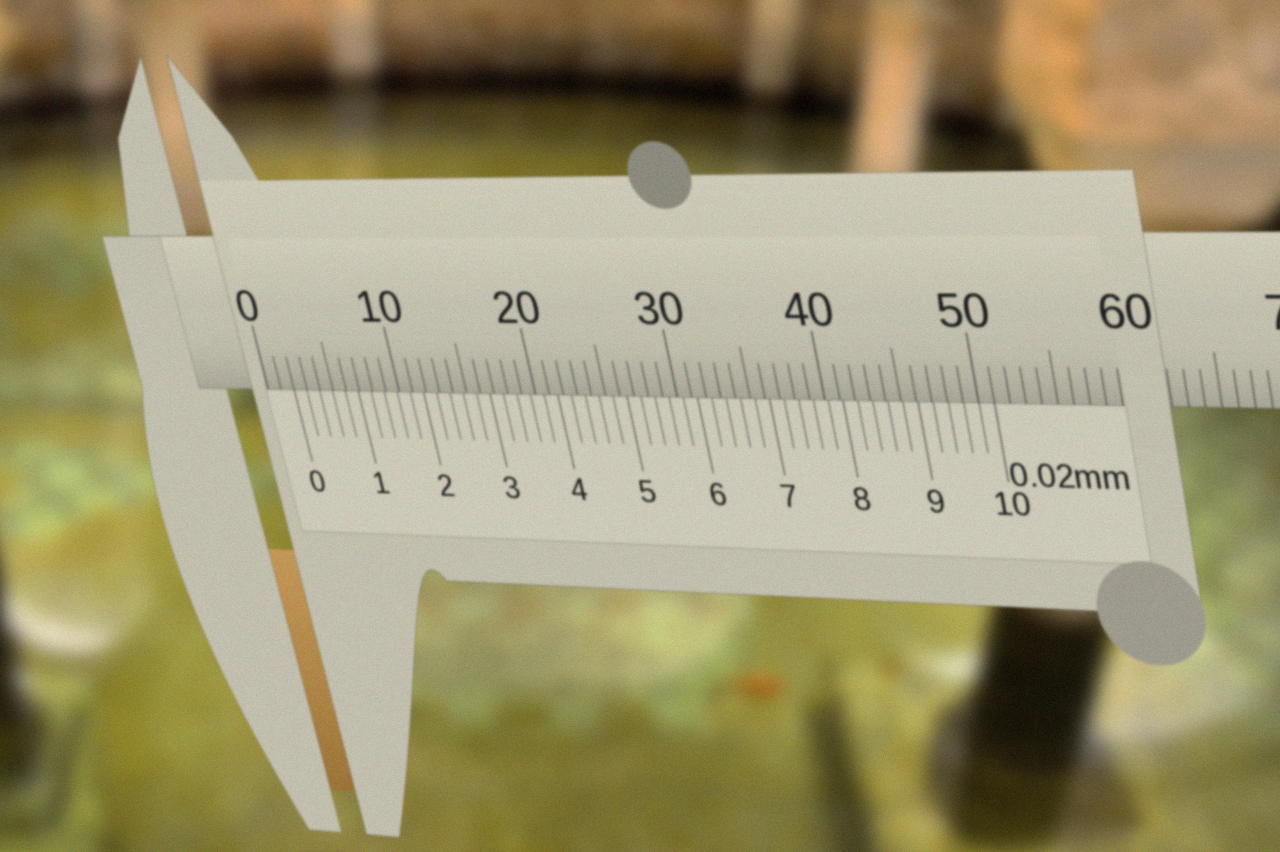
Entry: value=2.0 unit=mm
